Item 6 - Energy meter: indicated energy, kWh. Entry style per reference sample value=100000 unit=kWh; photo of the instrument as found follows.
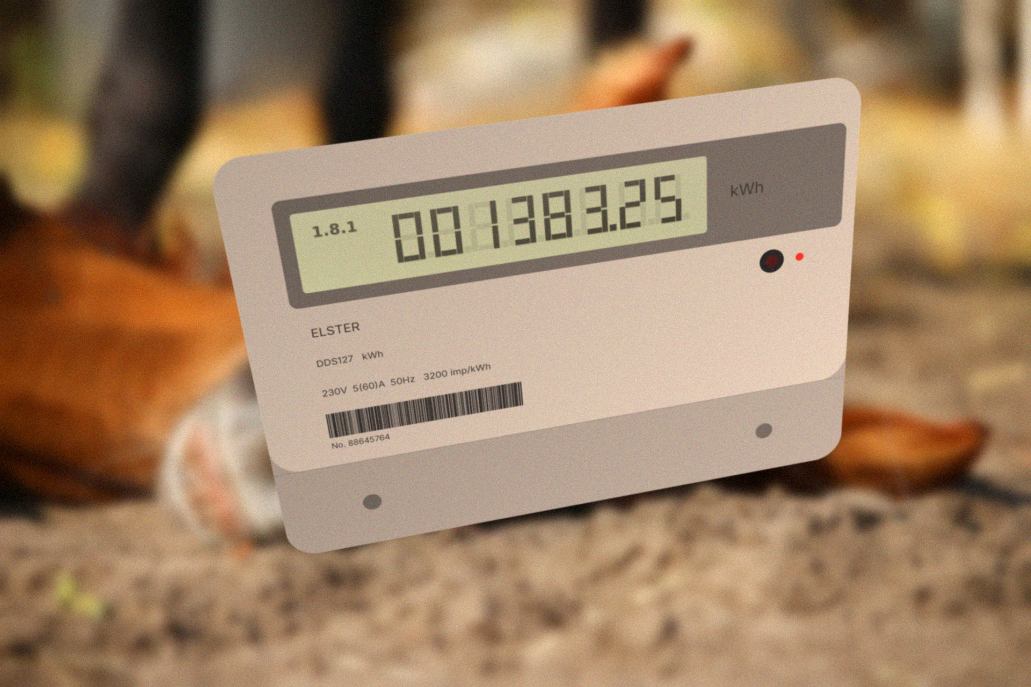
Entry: value=1383.25 unit=kWh
